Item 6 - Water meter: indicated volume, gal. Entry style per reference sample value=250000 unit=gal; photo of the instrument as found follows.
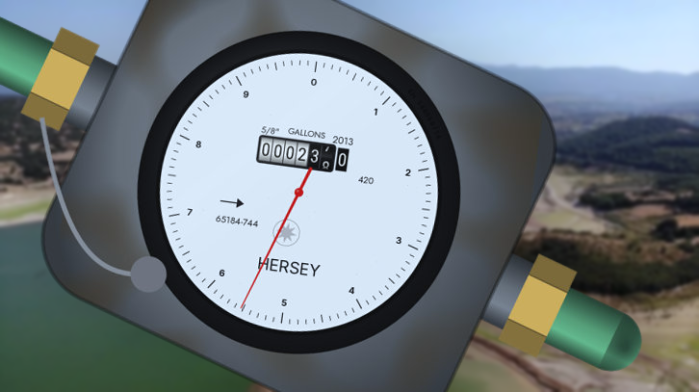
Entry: value=2375.5 unit=gal
